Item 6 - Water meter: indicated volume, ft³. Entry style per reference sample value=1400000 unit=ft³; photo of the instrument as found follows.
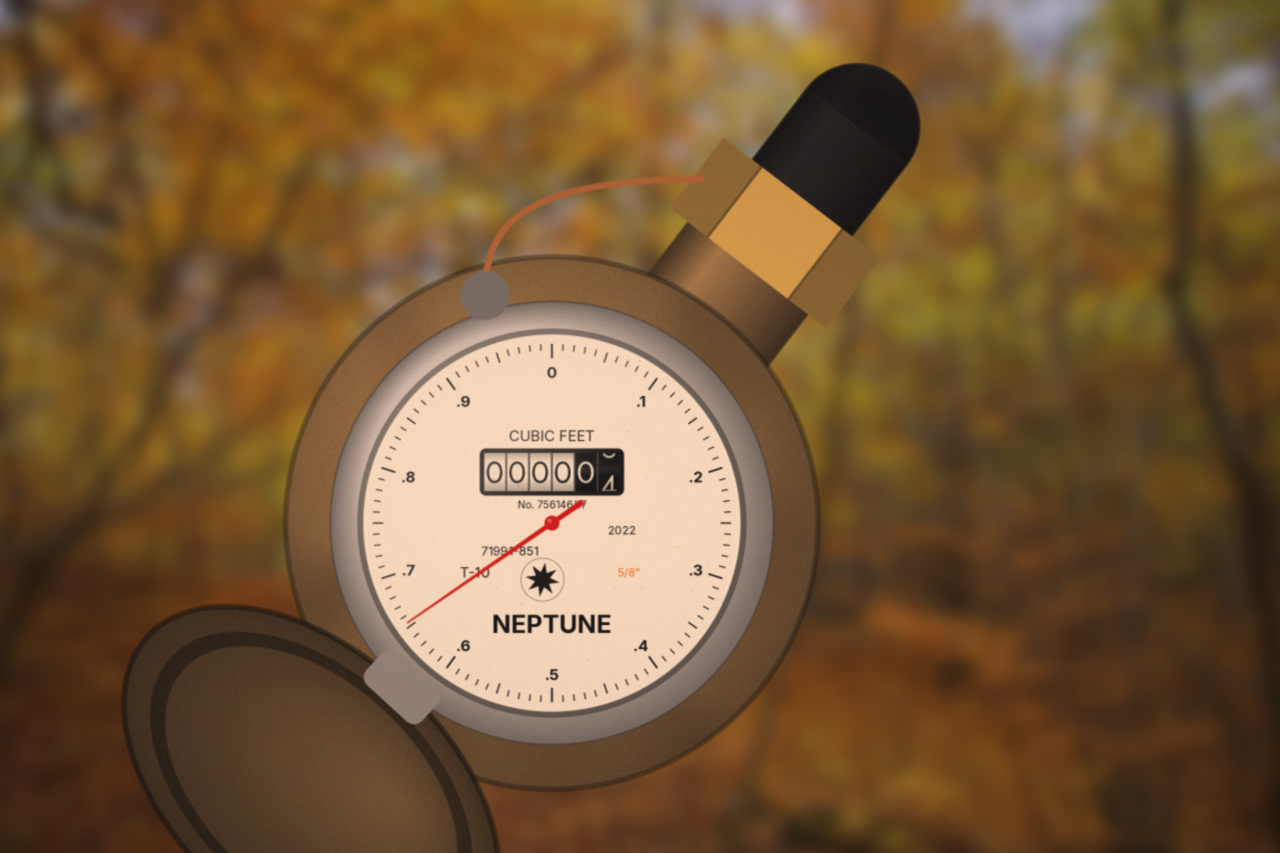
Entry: value=3.65 unit=ft³
